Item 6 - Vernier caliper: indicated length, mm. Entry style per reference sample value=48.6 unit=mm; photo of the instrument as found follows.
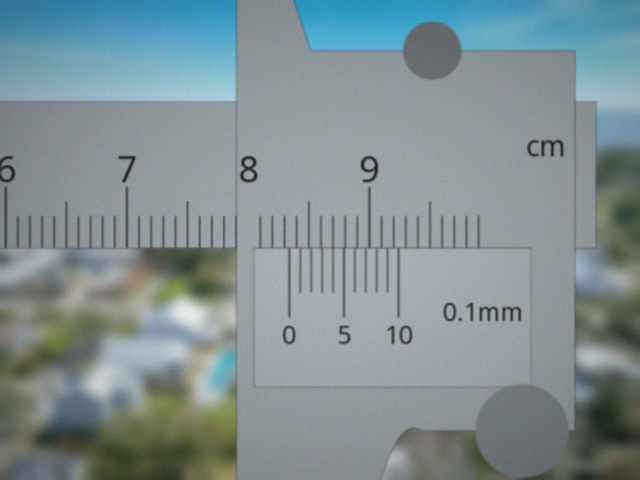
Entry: value=83.4 unit=mm
